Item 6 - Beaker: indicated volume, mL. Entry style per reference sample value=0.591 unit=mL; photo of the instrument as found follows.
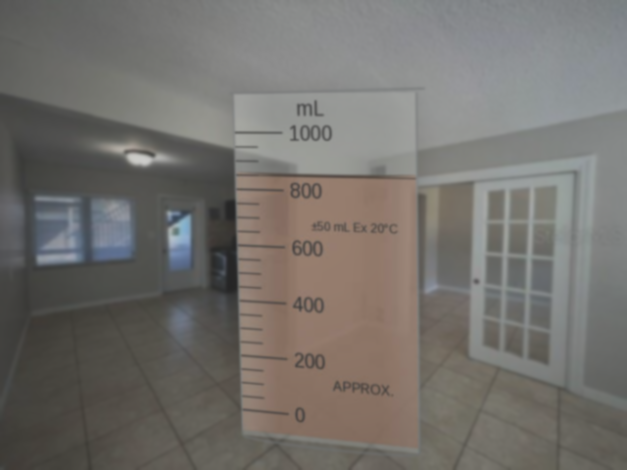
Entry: value=850 unit=mL
